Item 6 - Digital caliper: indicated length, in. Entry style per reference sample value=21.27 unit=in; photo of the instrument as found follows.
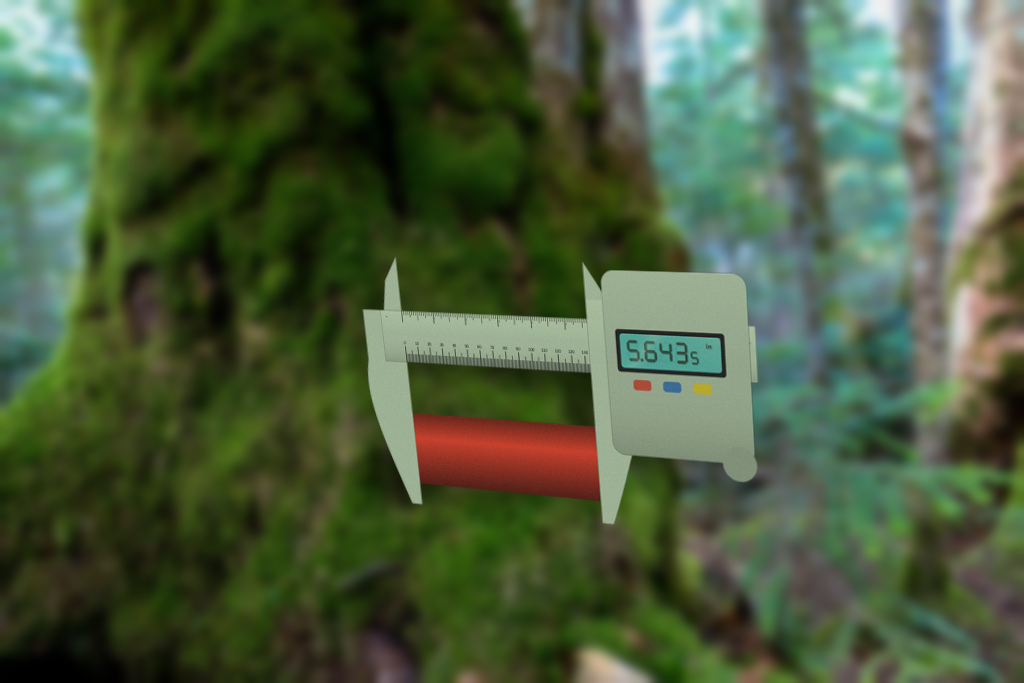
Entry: value=5.6435 unit=in
